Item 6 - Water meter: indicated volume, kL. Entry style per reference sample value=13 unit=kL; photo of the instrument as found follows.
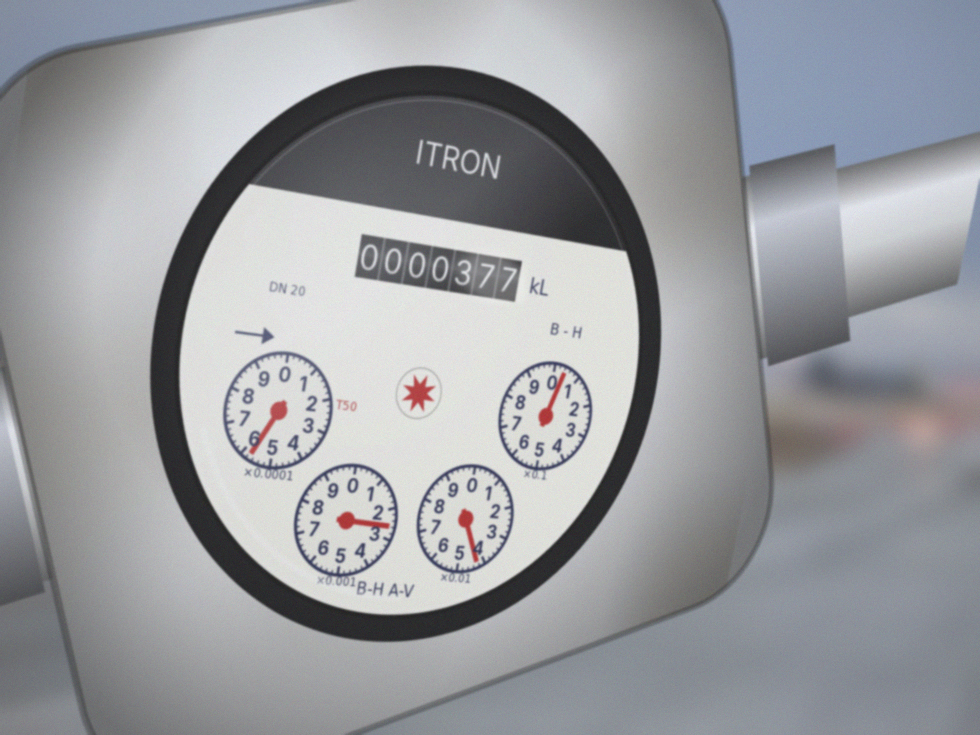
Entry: value=377.0425 unit=kL
